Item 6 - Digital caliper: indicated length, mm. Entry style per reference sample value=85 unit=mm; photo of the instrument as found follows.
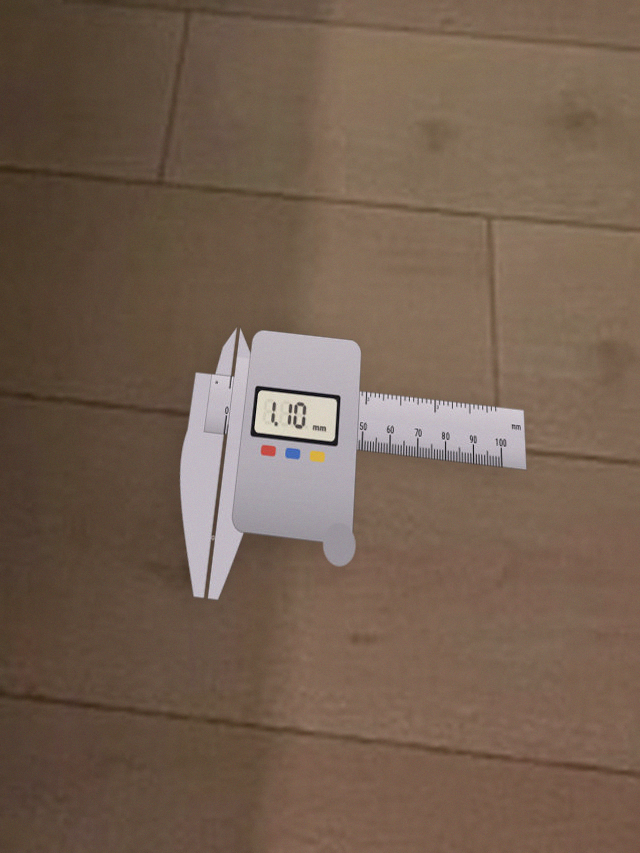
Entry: value=1.10 unit=mm
